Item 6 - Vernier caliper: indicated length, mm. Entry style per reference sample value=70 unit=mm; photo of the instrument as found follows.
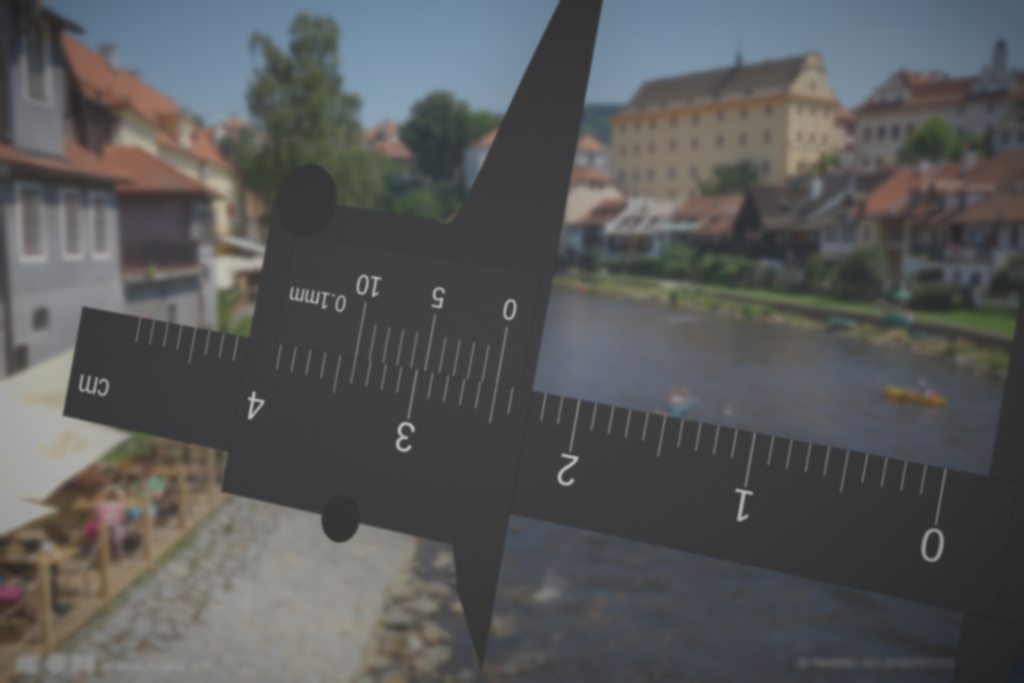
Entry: value=25.0 unit=mm
